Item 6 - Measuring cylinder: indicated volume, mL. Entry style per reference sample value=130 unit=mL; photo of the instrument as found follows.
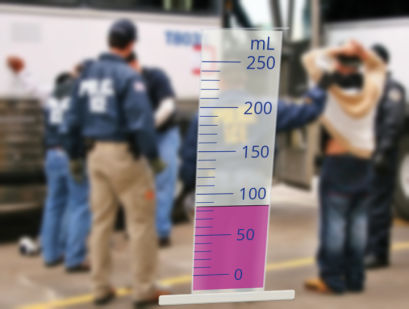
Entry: value=85 unit=mL
